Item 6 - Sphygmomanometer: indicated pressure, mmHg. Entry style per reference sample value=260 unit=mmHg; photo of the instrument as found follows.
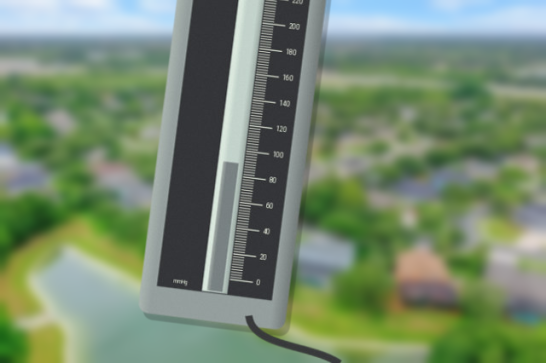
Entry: value=90 unit=mmHg
